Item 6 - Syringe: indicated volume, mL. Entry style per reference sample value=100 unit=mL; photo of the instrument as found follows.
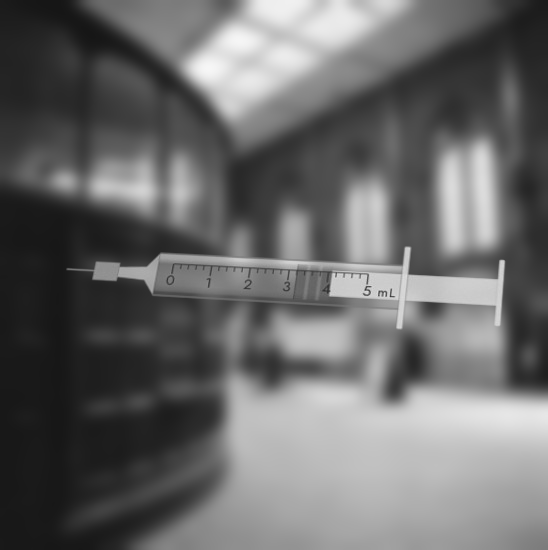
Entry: value=3.2 unit=mL
